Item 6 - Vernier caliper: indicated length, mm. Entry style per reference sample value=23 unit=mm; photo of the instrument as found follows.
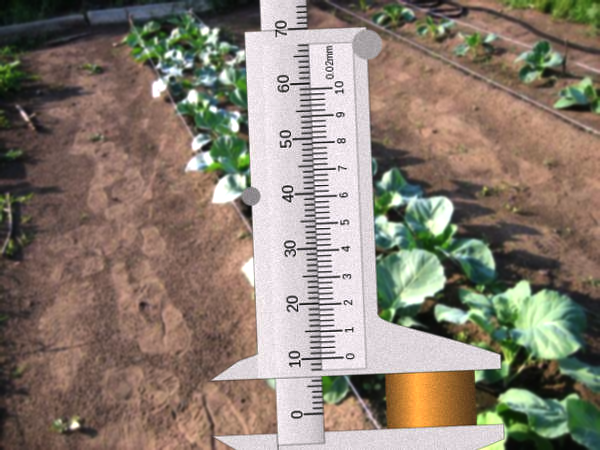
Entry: value=10.0 unit=mm
